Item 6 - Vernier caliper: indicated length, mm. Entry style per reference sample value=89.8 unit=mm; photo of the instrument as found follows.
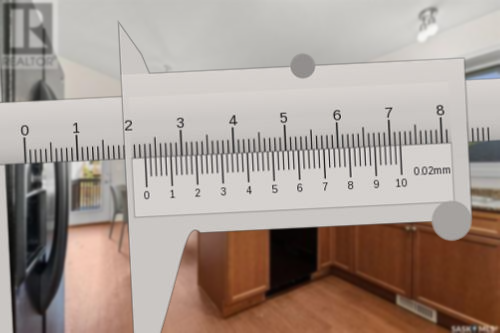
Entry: value=23.0 unit=mm
